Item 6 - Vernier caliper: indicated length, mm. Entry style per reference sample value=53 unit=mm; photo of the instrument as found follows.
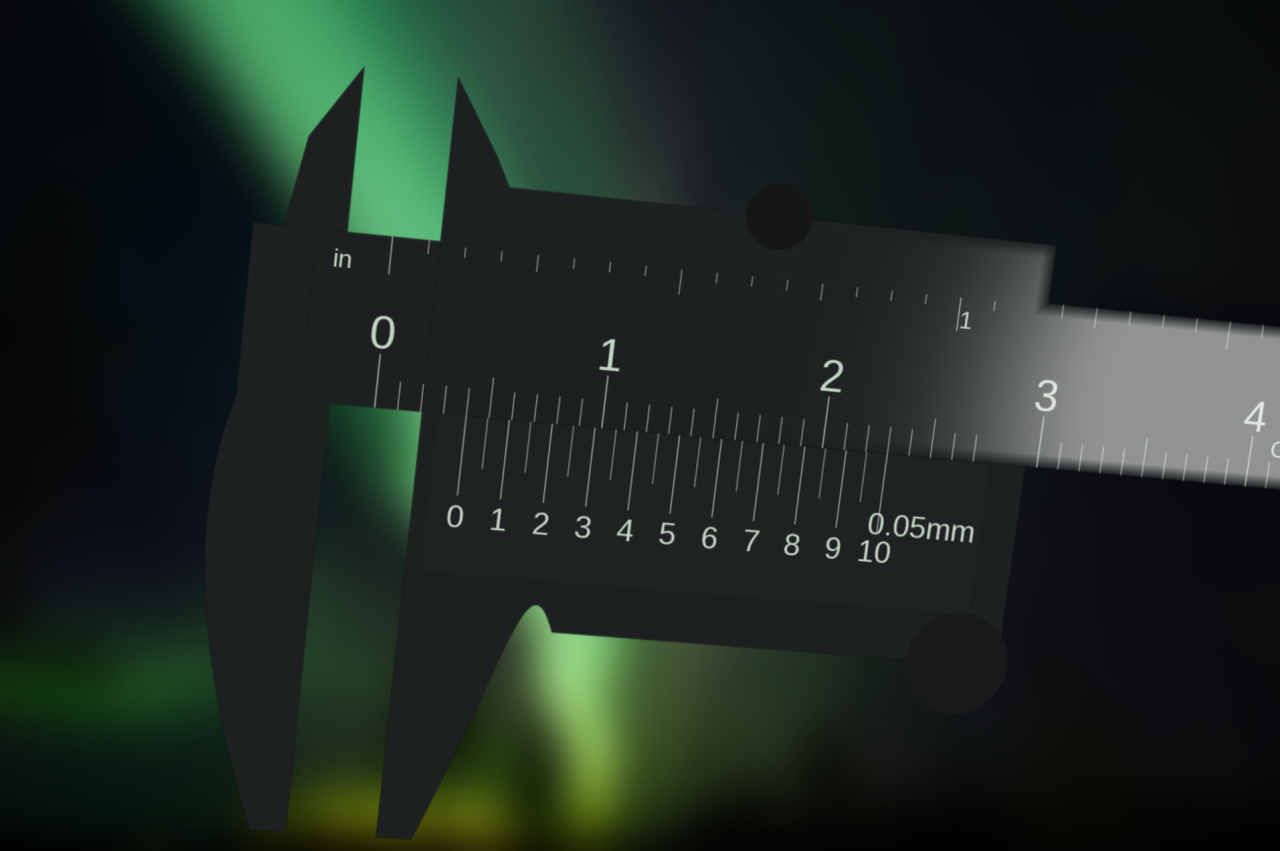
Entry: value=4.0 unit=mm
